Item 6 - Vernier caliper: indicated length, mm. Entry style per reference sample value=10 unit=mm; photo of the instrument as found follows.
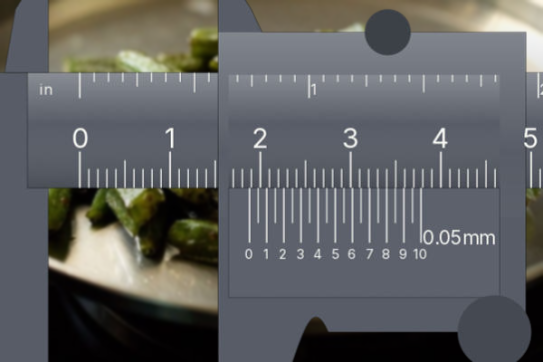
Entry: value=18.8 unit=mm
